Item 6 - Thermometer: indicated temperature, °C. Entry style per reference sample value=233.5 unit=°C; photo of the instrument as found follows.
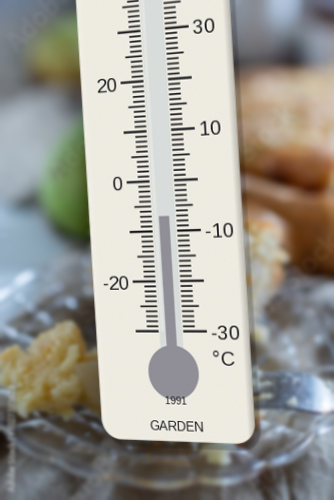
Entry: value=-7 unit=°C
